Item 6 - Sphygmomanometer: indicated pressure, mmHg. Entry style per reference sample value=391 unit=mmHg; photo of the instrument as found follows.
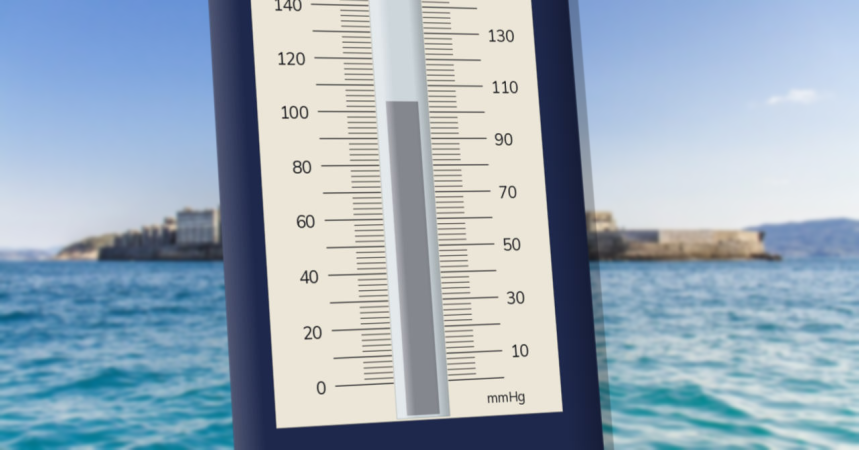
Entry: value=104 unit=mmHg
